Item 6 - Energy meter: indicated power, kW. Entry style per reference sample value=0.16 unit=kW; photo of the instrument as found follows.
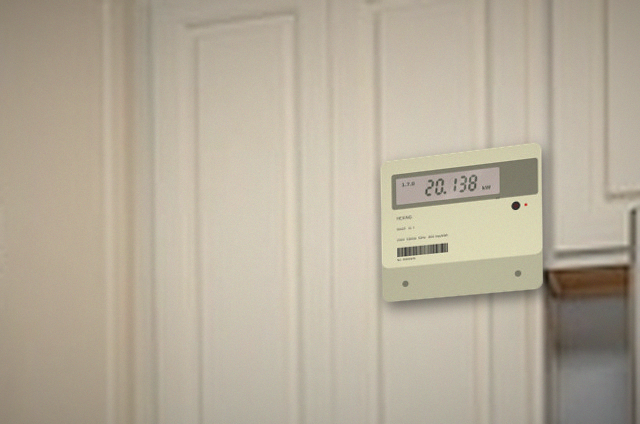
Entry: value=20.138 unit=kW
